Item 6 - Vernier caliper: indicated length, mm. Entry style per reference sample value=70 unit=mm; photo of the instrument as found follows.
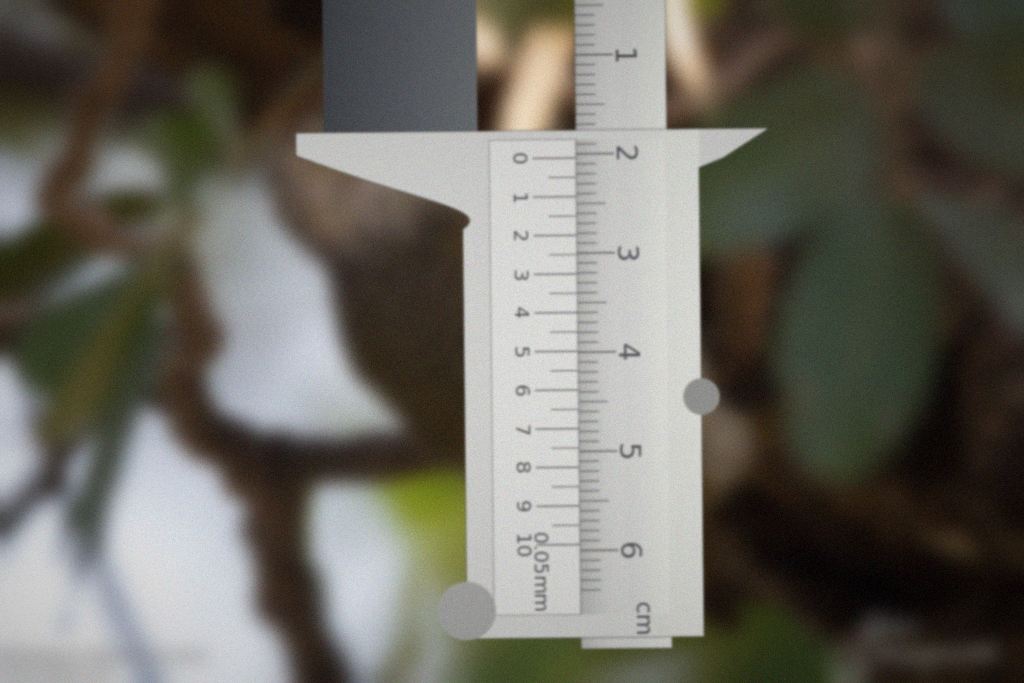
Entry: value=20.4 unit=mm
